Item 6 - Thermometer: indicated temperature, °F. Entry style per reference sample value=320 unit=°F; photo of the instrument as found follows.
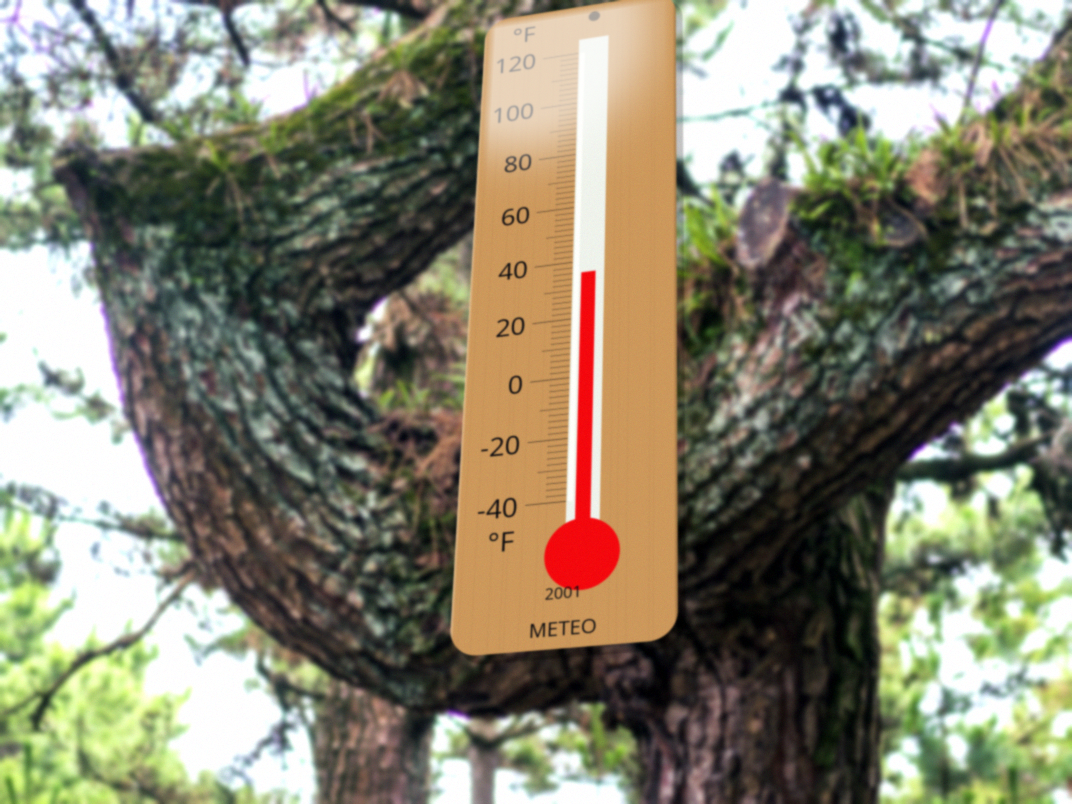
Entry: value=36 unit=°F
